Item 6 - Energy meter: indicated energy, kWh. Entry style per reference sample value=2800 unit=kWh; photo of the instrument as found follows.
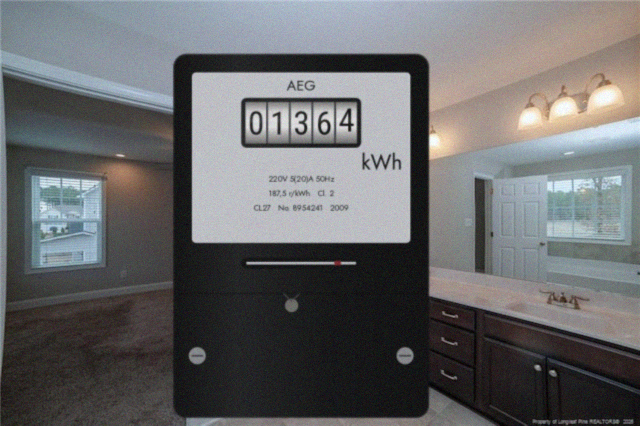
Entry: value=1364 unit=kWh
